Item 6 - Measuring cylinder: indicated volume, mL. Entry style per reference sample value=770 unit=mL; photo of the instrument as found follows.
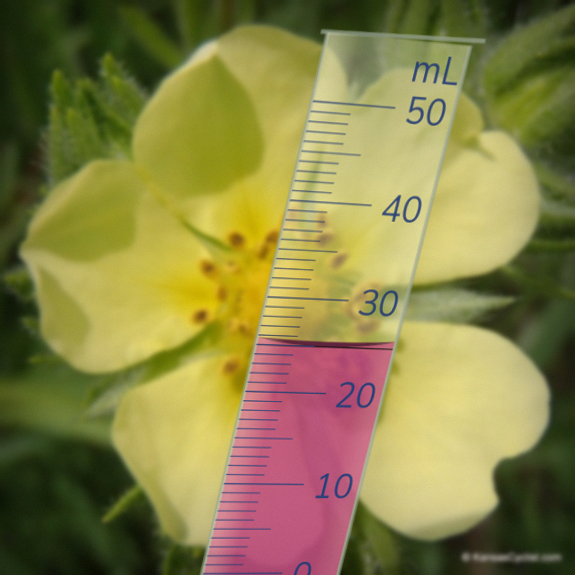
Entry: value=25 unit=mL
